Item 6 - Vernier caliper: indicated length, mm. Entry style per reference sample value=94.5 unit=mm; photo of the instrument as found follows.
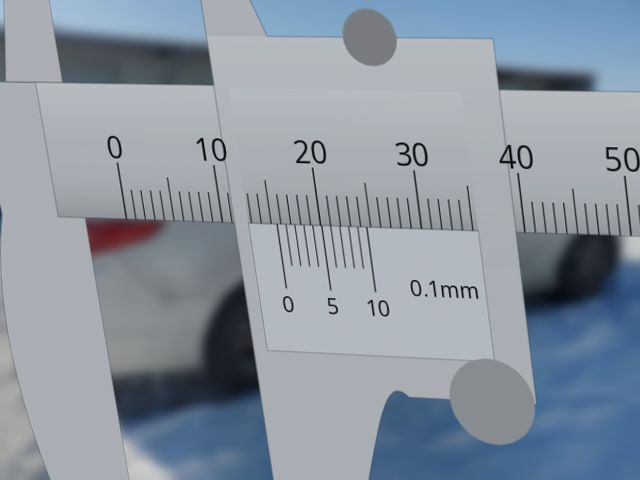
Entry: value=15.6 unit=mm
